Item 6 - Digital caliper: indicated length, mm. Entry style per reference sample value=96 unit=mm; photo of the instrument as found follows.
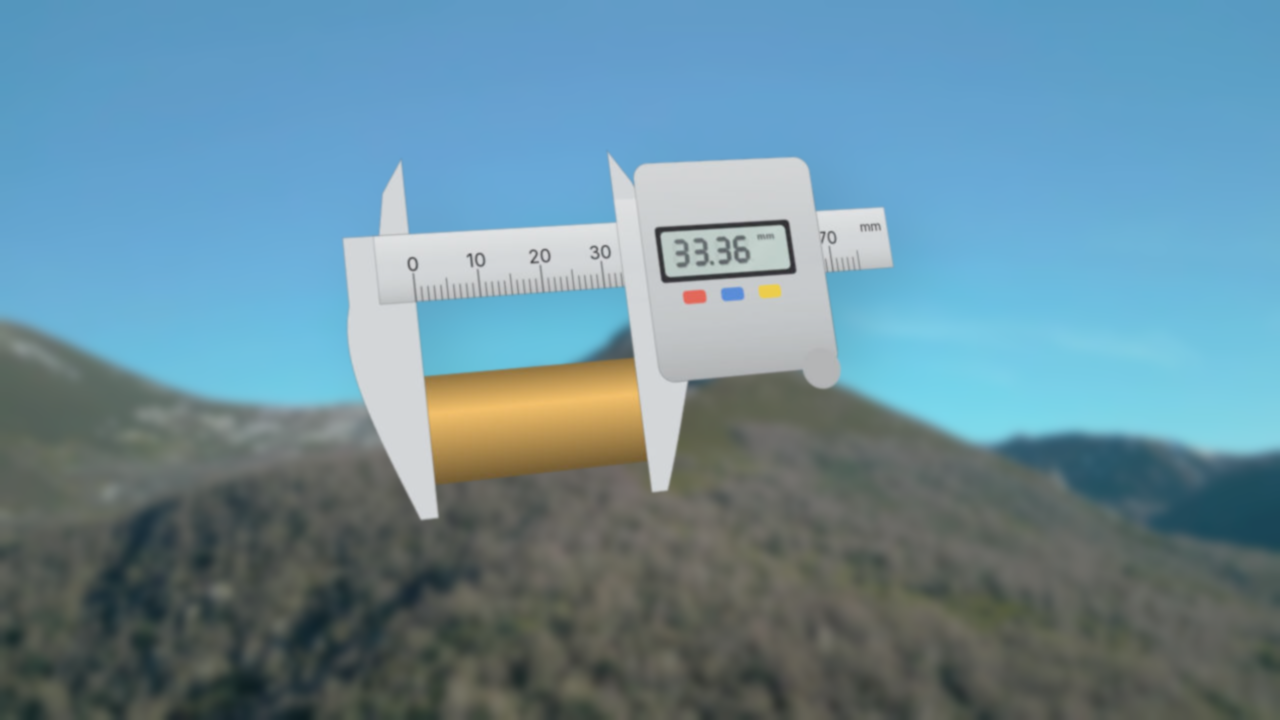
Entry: value=33.36 unit=mm
